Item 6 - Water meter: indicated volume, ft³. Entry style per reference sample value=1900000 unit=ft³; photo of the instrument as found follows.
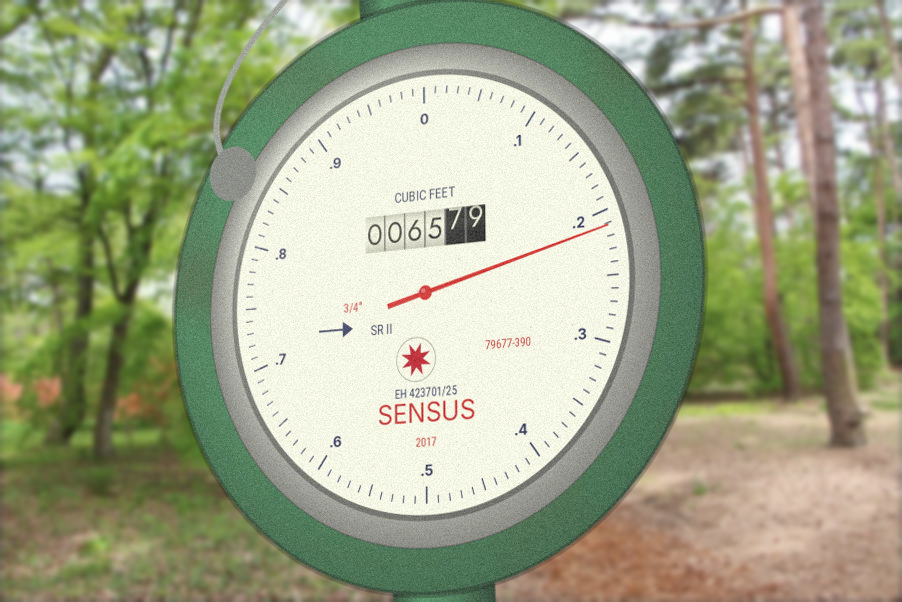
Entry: value=6579.21 unit=ft³
